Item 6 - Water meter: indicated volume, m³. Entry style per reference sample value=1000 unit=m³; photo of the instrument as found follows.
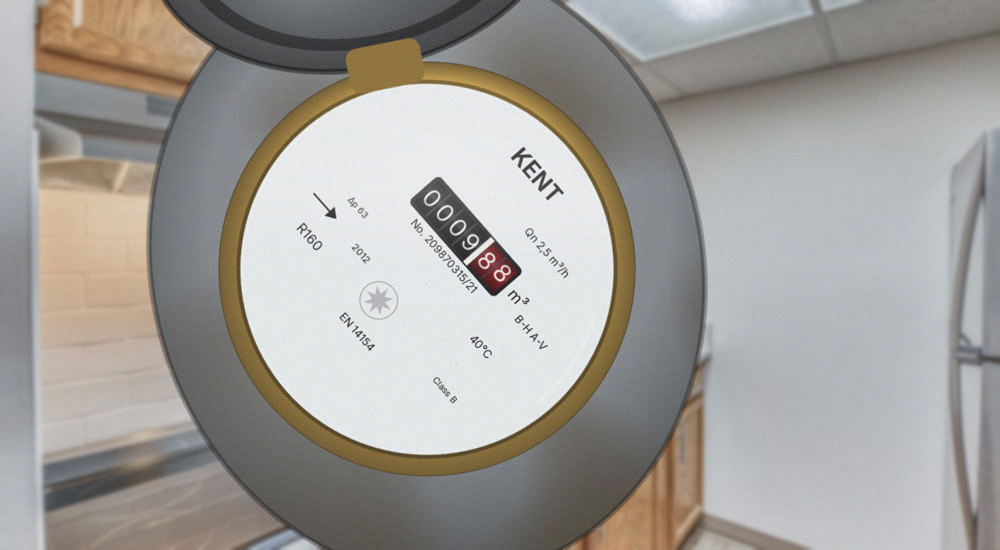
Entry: value=9.88 unit=m³
